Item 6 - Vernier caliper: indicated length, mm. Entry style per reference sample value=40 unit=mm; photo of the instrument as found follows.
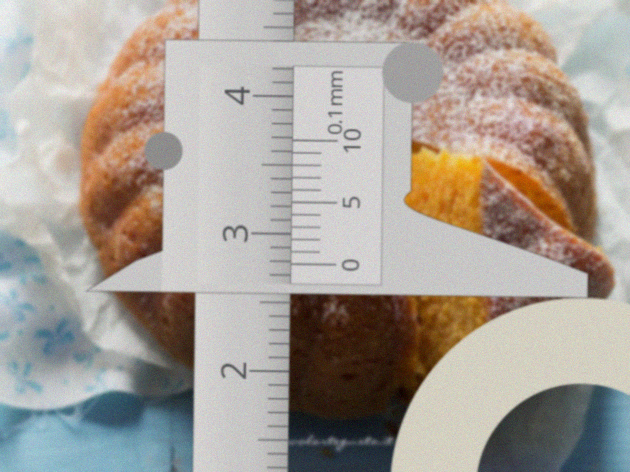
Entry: value=27.8 unit=mm
